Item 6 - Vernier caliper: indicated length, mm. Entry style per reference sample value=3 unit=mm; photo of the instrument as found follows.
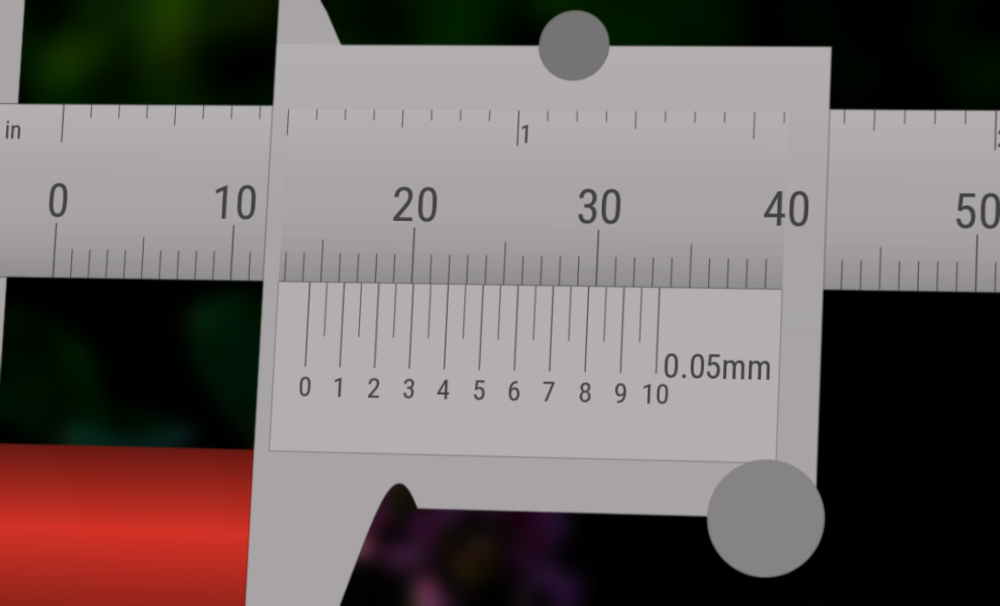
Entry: value=14.4 unit=mm
